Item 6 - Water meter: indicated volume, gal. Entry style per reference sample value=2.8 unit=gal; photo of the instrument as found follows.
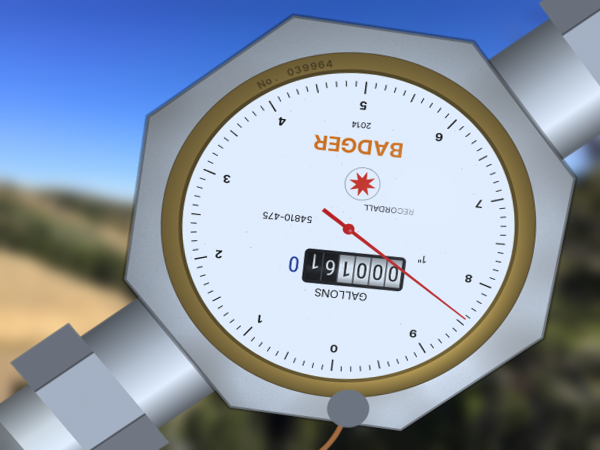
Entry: value=1608.4 unit=gal
